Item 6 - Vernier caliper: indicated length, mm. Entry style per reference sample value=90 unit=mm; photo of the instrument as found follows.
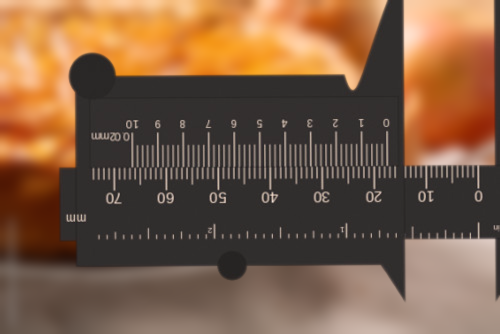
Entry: value=17.5 unit=mm
